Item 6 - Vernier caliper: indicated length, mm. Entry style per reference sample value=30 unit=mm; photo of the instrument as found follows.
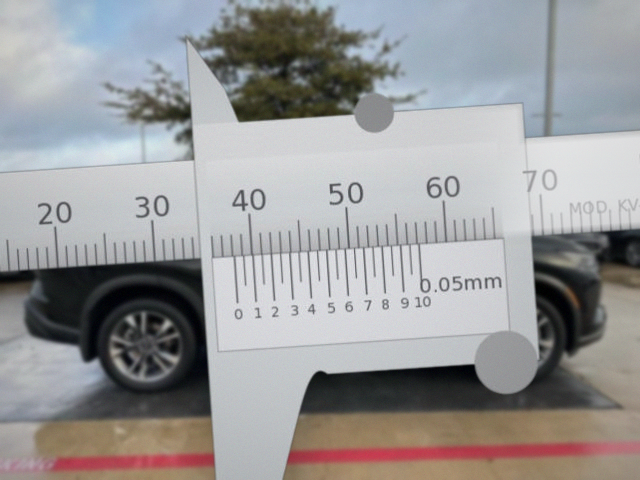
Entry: value=38.2 unit=mm
